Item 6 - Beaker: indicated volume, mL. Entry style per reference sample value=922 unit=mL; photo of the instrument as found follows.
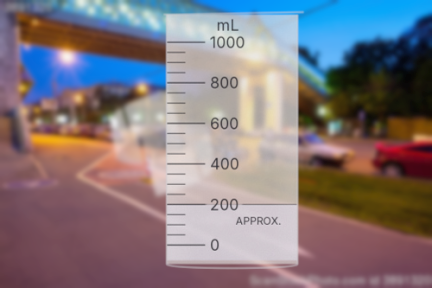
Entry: value=200 unit=mL
